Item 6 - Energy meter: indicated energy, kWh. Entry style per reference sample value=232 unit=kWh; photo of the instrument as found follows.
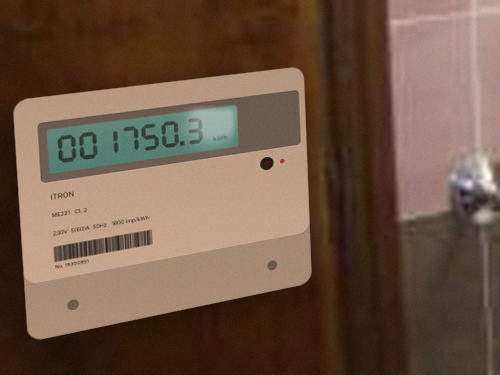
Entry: value=1750.3 unit=kWh
